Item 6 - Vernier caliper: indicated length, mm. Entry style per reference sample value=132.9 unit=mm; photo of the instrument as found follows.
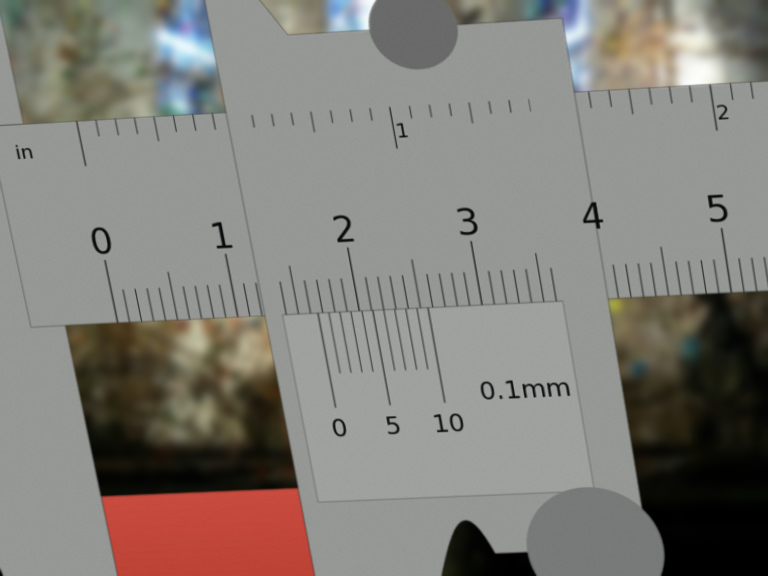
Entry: value=16.6 unit=mm
